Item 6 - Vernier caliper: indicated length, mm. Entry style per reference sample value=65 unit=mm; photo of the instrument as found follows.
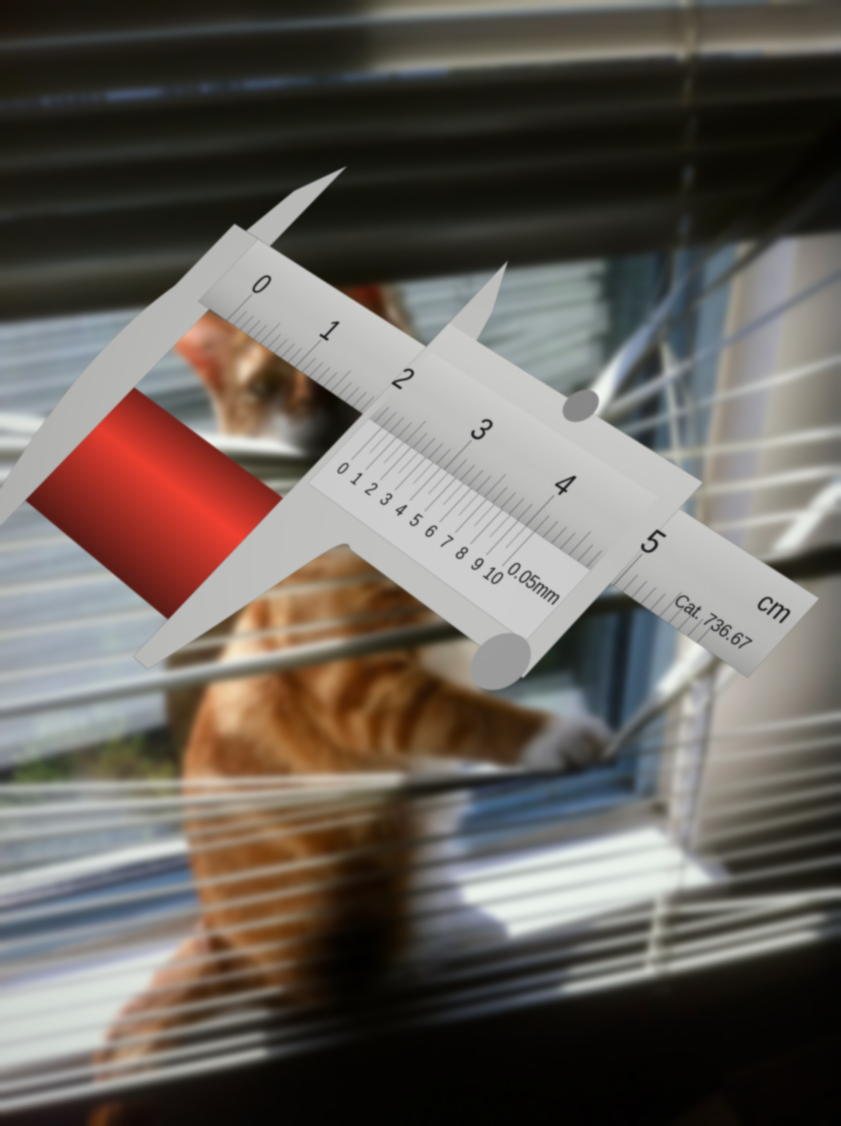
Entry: value=22.0 unit=mm
